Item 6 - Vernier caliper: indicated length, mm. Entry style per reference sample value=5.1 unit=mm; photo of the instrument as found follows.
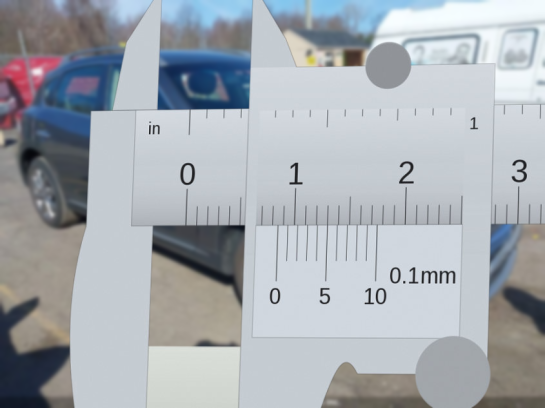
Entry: value=8.5 unit=mm
